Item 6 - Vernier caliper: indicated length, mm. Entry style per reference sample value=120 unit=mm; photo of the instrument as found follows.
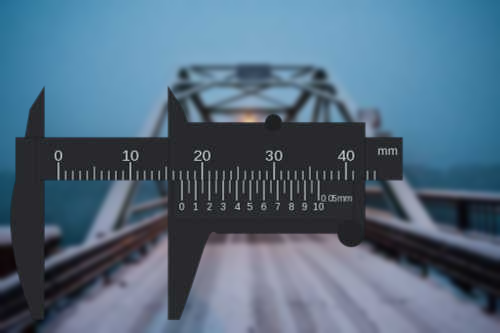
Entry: value=17.2 unit=mm
